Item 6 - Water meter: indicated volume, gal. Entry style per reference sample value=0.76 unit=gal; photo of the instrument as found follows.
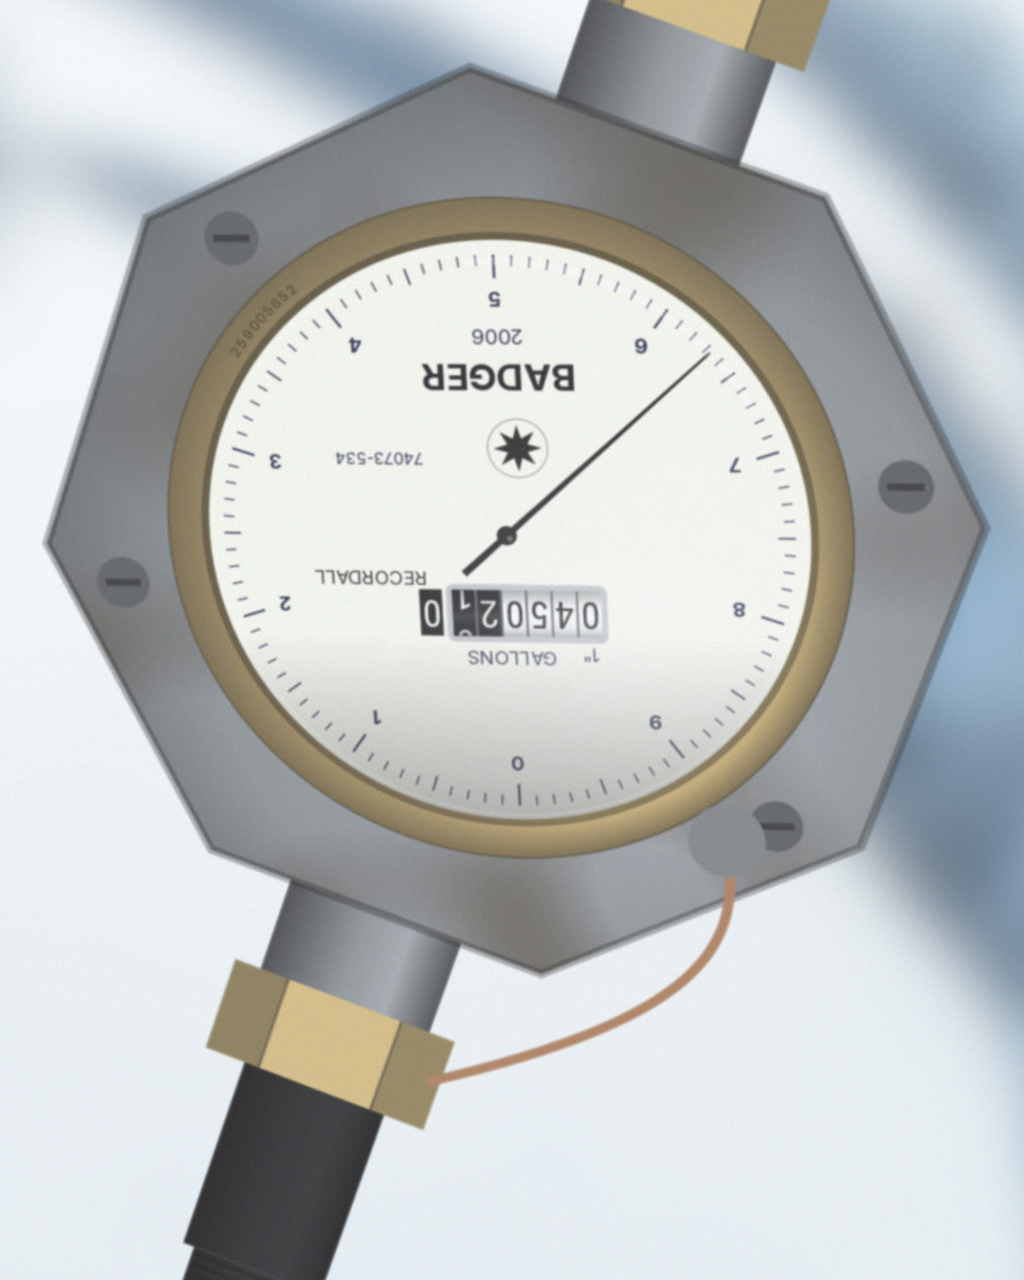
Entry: value=450206.3 unit=gal
